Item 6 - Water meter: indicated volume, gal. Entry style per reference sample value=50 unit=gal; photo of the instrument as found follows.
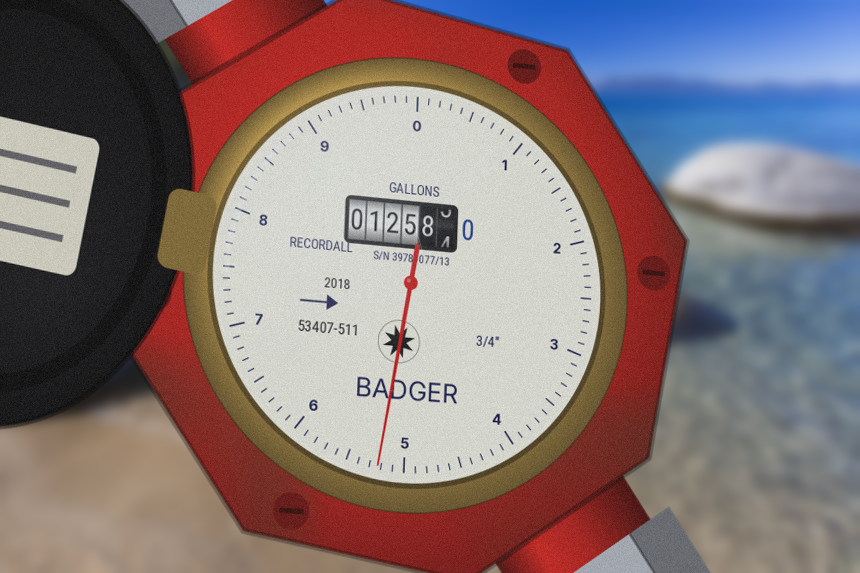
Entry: value=125835.2 unit=gal
